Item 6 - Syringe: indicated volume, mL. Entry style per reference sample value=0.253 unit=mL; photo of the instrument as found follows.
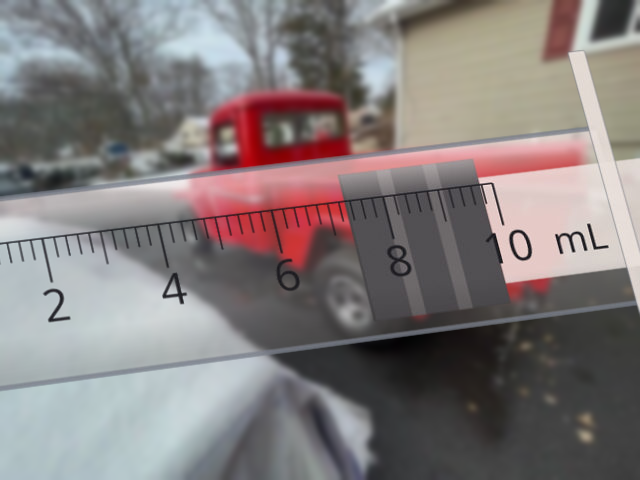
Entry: value=7.3 unit=mL
